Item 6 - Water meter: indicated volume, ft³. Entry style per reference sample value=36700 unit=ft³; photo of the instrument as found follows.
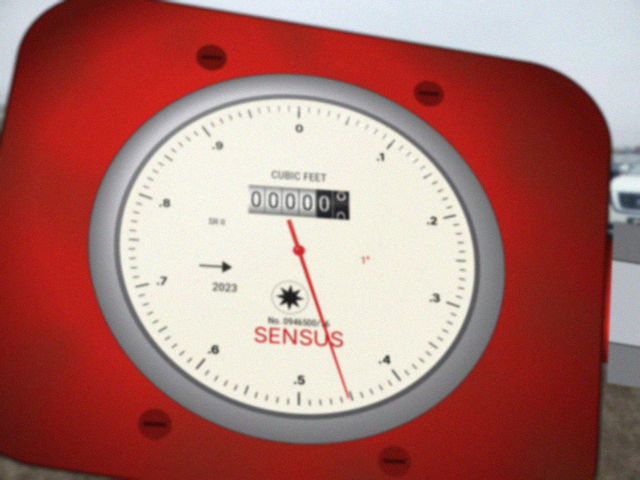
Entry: value=8.45 unit=ft³
